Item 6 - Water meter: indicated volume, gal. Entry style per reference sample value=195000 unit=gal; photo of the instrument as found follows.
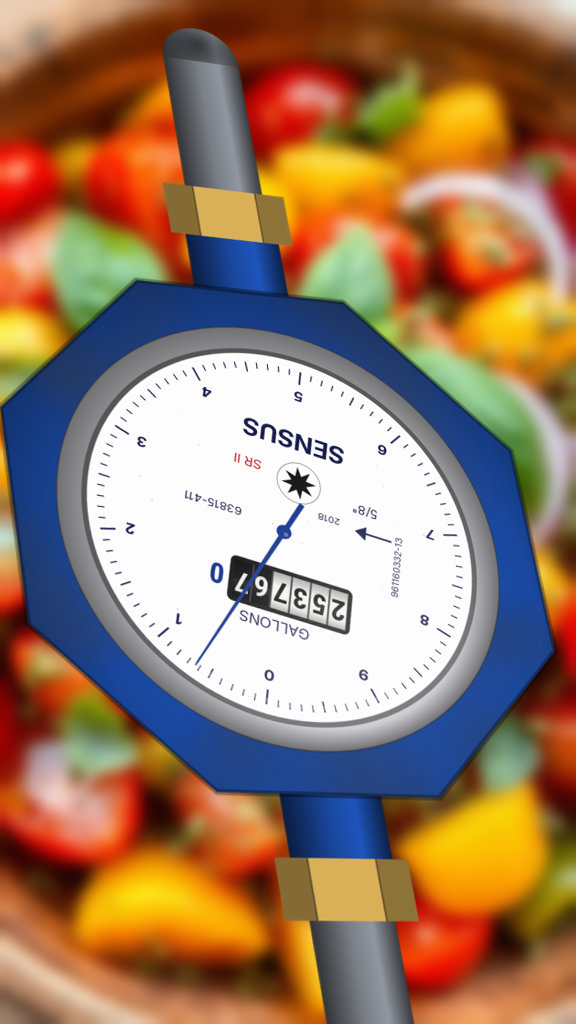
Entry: value=2537670.6 unit=gal
